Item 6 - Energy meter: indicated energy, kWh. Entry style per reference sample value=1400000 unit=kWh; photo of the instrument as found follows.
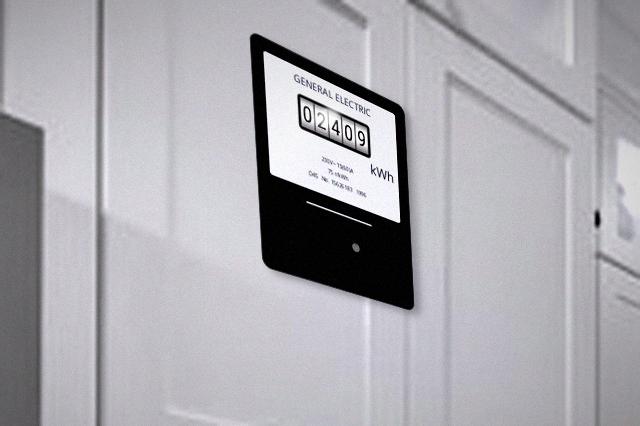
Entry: value=2409 unit=kWh
